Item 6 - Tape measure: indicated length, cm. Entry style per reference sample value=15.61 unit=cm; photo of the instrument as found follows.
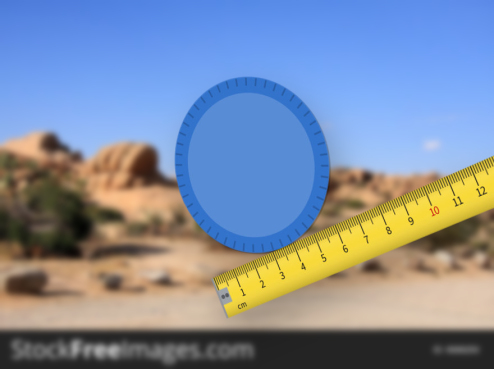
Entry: value=7 unit=cm
